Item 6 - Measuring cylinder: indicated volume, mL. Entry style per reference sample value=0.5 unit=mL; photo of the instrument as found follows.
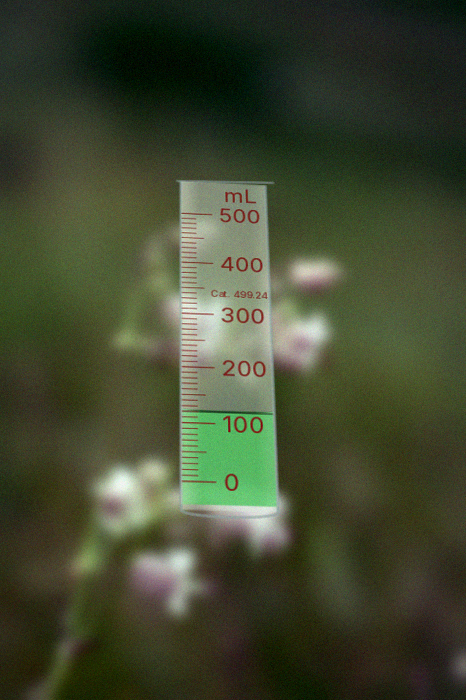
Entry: value=120 unit=mL
